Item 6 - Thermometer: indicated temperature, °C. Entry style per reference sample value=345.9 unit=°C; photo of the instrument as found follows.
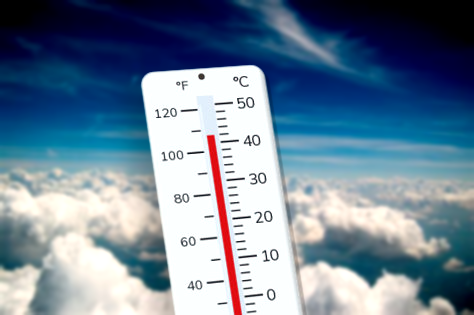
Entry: value=42 unit=°C
